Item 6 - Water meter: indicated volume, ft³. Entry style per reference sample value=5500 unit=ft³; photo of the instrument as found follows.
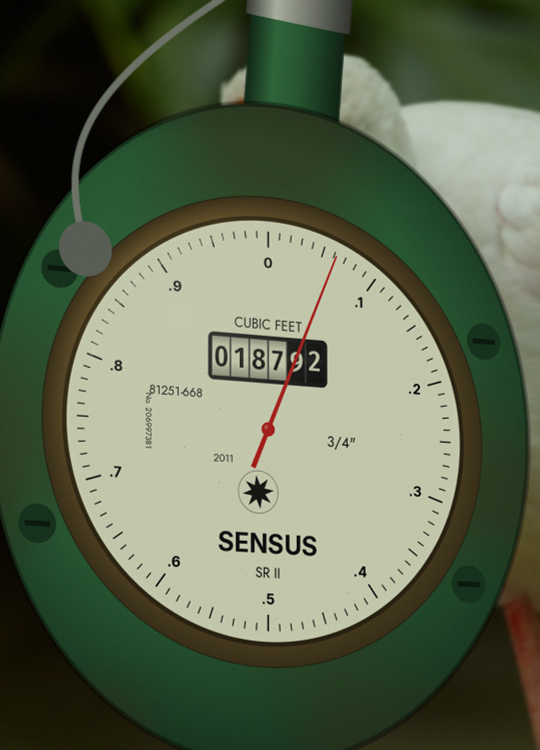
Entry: value=18792.06 unit=ft³
